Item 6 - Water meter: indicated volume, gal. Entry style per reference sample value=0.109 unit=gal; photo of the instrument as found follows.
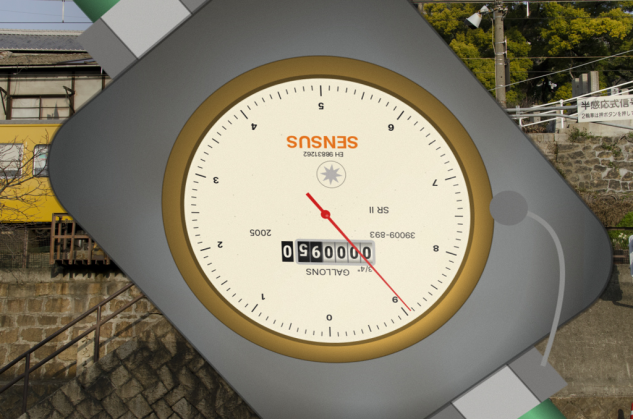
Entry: value=948.9 unit=gal
